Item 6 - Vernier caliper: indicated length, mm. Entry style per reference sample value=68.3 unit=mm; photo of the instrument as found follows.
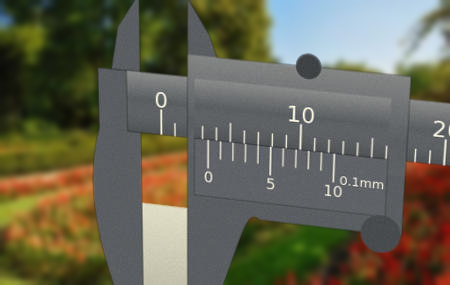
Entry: value=3.4 unit=mm
